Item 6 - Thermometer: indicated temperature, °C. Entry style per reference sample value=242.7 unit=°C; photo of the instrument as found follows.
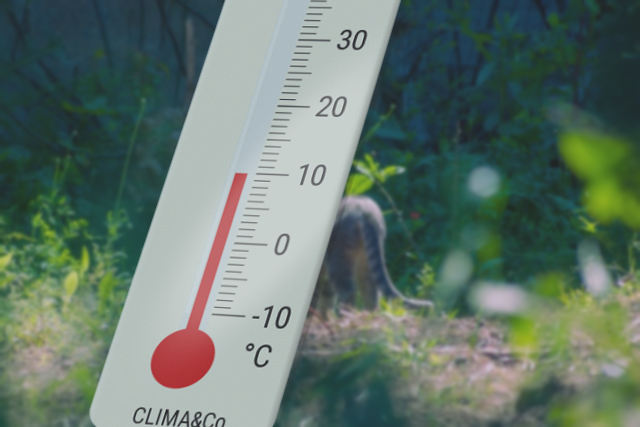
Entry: value=10 unit=°C
